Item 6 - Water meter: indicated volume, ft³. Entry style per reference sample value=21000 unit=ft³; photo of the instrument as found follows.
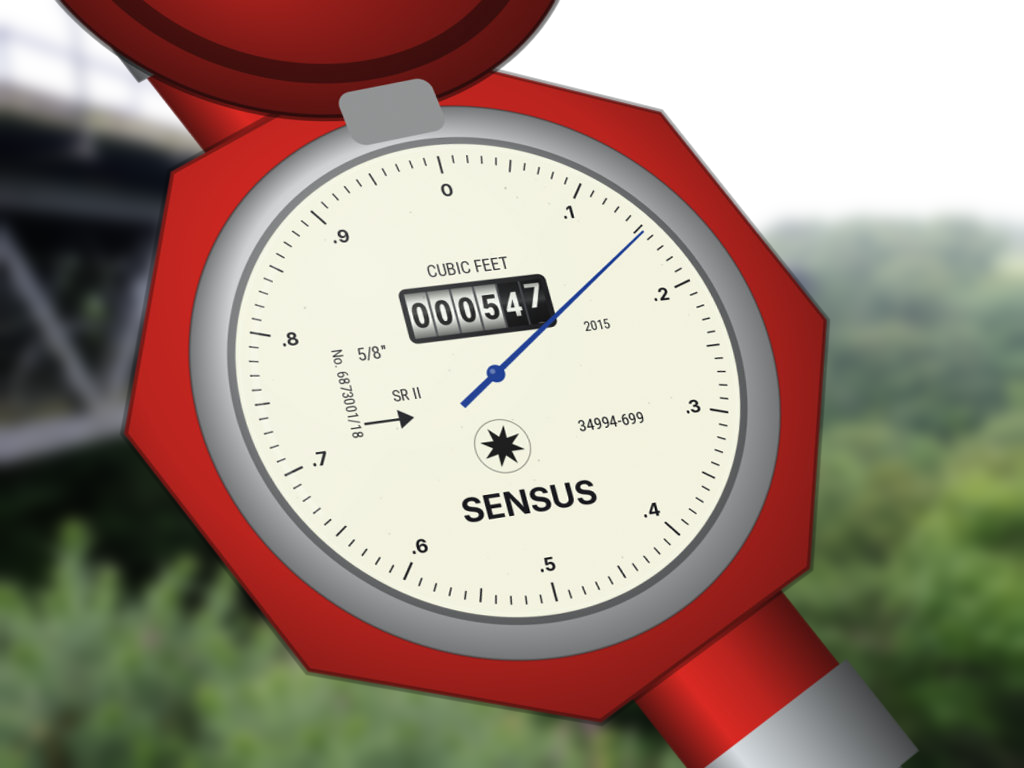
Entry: value=547.15 unit=ft³
